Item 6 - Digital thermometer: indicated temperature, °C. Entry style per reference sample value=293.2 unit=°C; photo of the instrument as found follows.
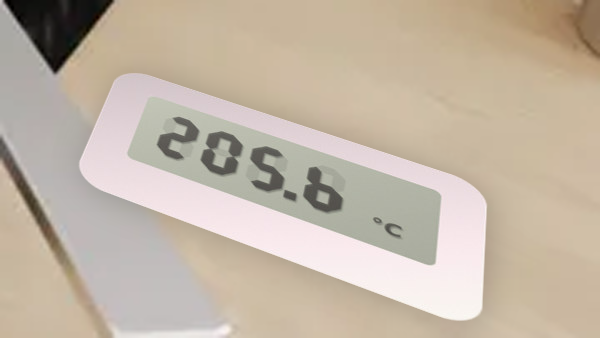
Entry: value=205.6 unit=°C
